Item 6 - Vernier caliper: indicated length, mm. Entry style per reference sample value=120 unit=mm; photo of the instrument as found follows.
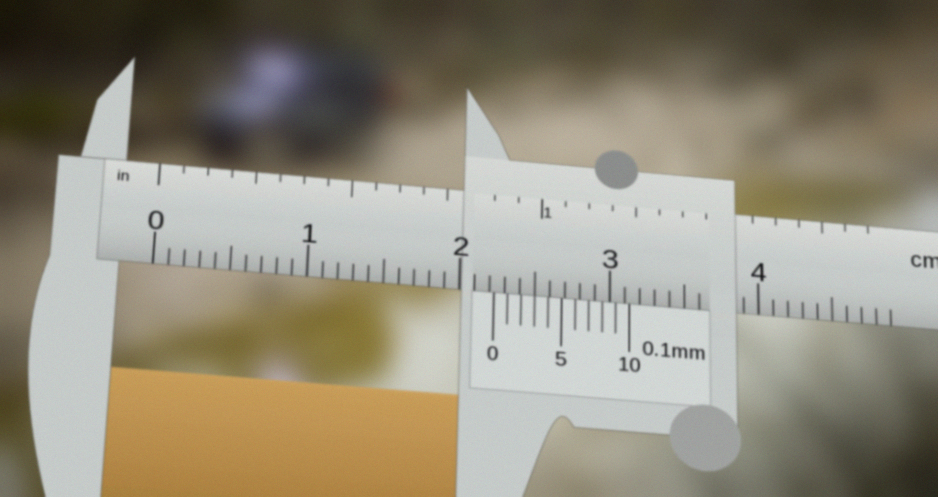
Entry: value=22.3 unit=mm
